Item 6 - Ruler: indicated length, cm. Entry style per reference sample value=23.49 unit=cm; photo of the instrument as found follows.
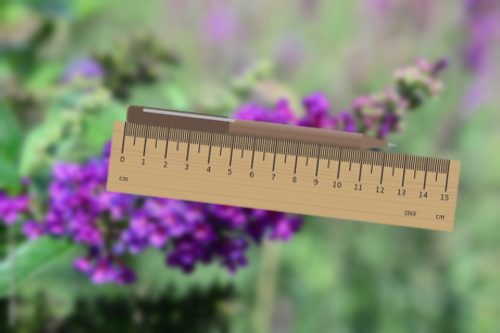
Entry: value=12.5 unit=cm
